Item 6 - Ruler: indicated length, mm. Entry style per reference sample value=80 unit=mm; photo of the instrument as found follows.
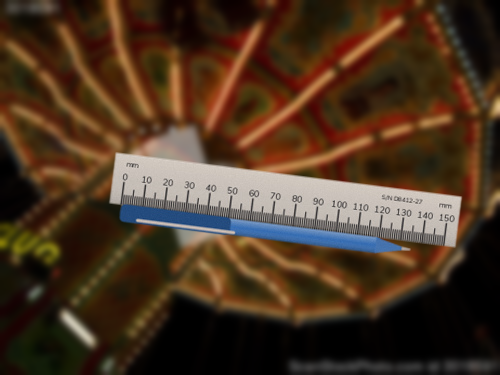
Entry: value=135 unit=mm
